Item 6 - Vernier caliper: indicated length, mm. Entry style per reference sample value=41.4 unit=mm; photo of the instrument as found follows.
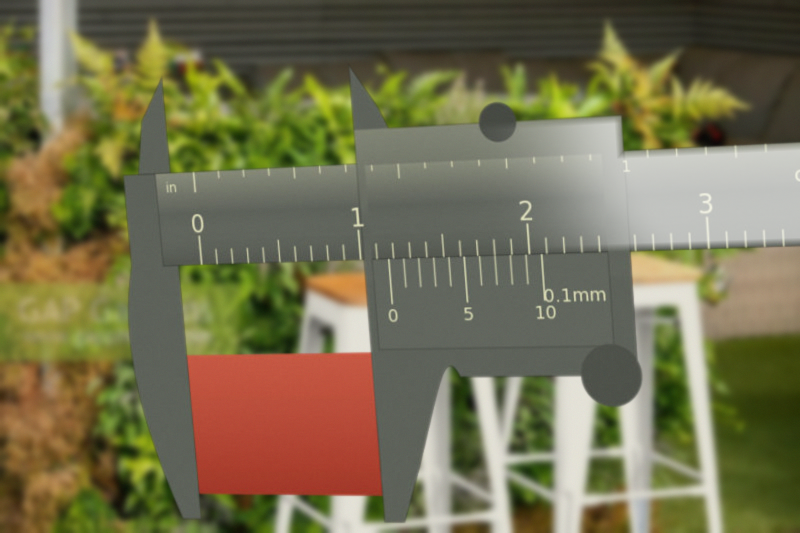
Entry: value=11.7 unit=mm
